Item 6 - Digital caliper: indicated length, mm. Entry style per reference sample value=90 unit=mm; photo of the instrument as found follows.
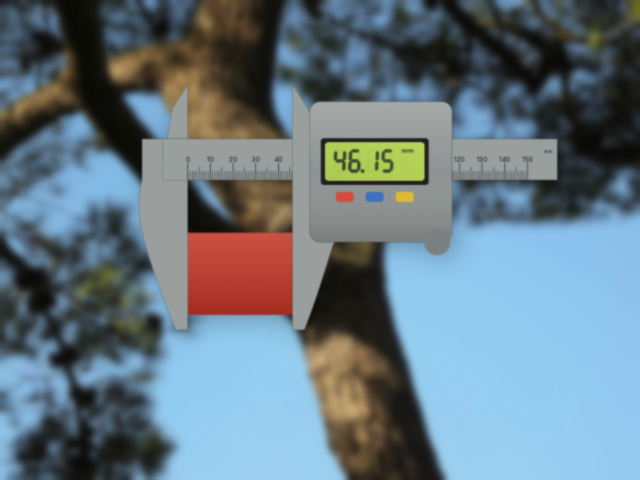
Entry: value=46.15 unit=mm
